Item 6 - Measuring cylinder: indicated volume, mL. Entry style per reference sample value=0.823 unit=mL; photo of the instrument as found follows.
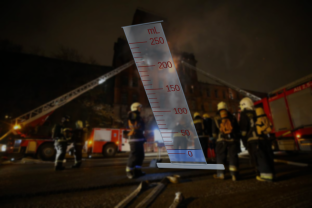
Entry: value=10 unit=mL
